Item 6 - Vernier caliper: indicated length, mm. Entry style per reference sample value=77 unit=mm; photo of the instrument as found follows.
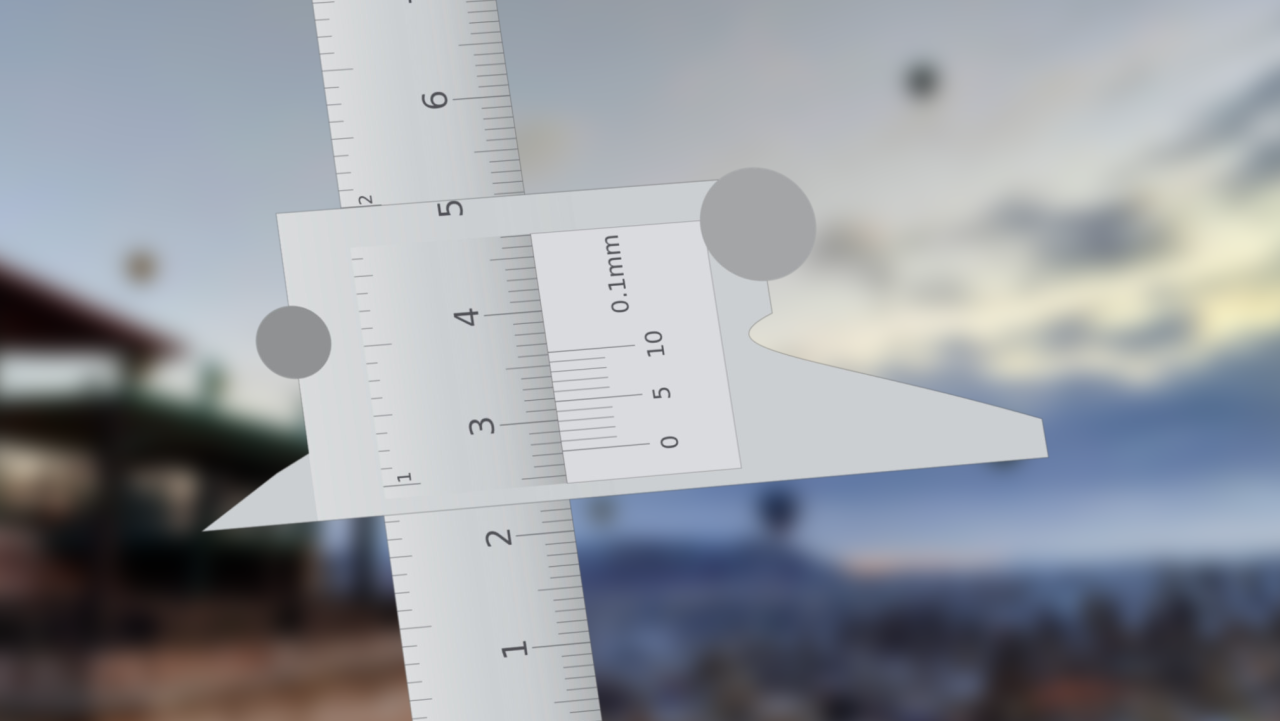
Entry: value=27.2 unit=mm
